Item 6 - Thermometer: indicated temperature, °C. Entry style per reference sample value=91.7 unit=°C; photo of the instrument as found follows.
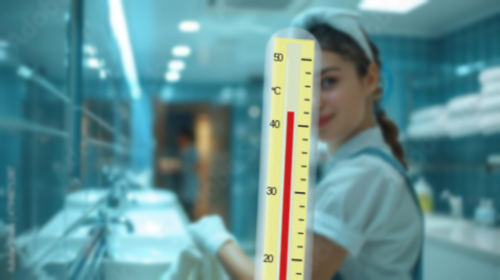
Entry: value=42 unit=°C
